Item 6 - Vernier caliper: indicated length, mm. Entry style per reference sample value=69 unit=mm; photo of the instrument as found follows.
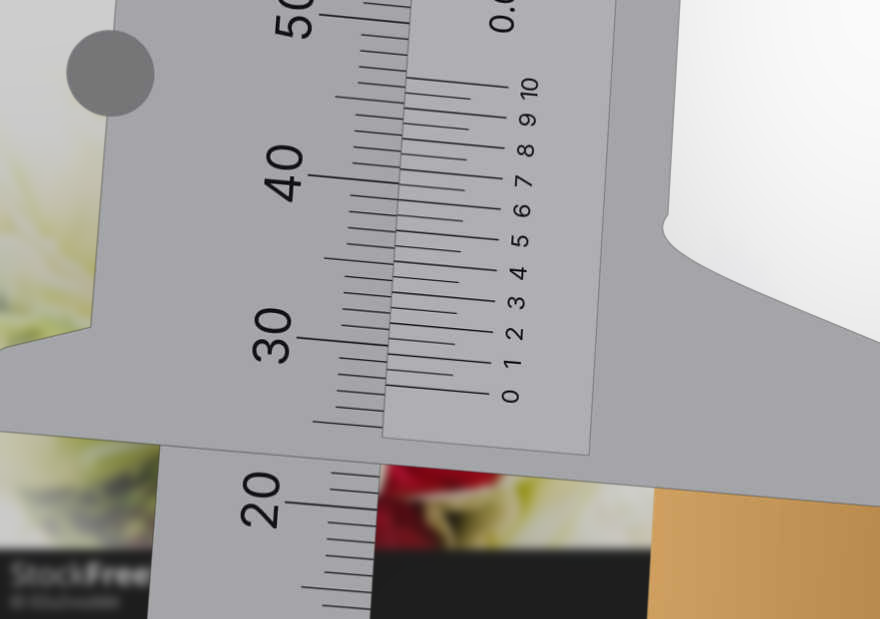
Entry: value=27.6 unit=mm
